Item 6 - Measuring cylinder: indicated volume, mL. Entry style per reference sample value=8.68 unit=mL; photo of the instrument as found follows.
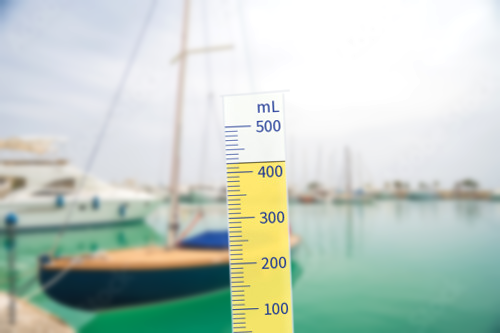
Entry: value=420 unit=mL
